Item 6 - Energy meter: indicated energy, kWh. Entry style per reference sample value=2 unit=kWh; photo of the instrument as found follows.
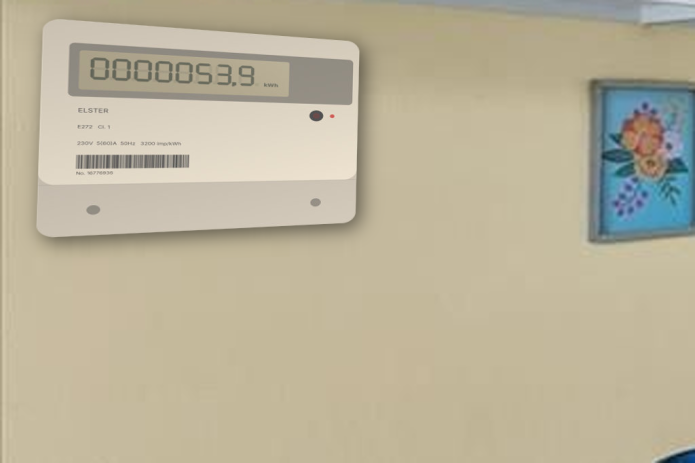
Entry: value=53.9 unit=kWh
